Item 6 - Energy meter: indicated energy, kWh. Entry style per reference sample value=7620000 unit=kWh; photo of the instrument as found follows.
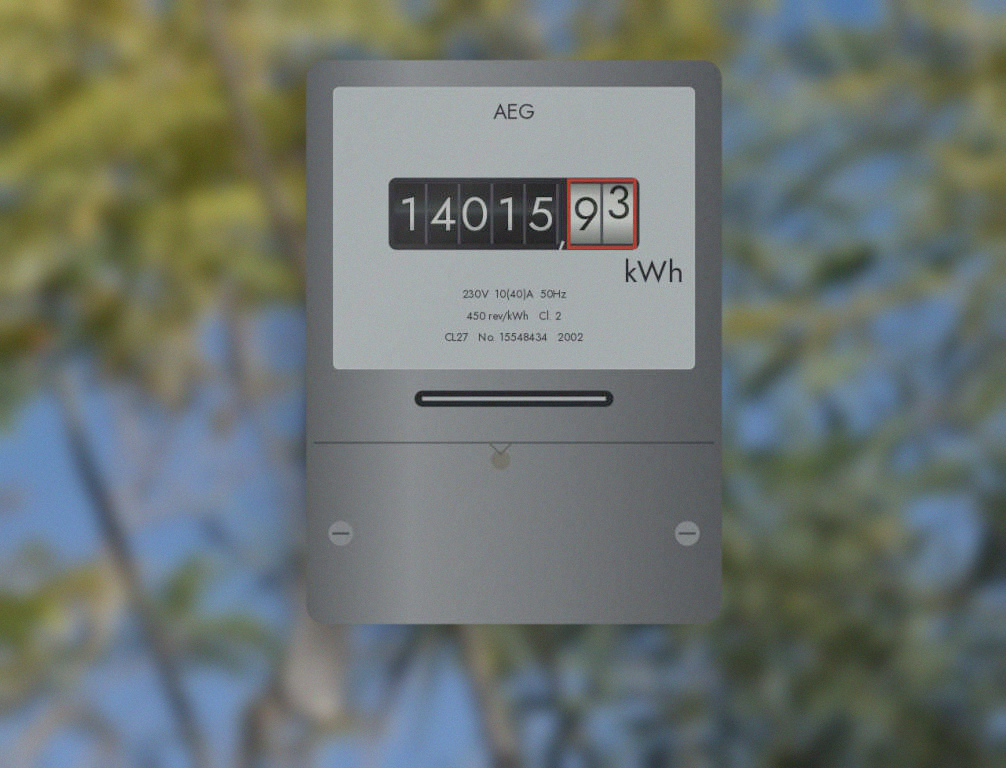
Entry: value=14015.93 unit=kWh
